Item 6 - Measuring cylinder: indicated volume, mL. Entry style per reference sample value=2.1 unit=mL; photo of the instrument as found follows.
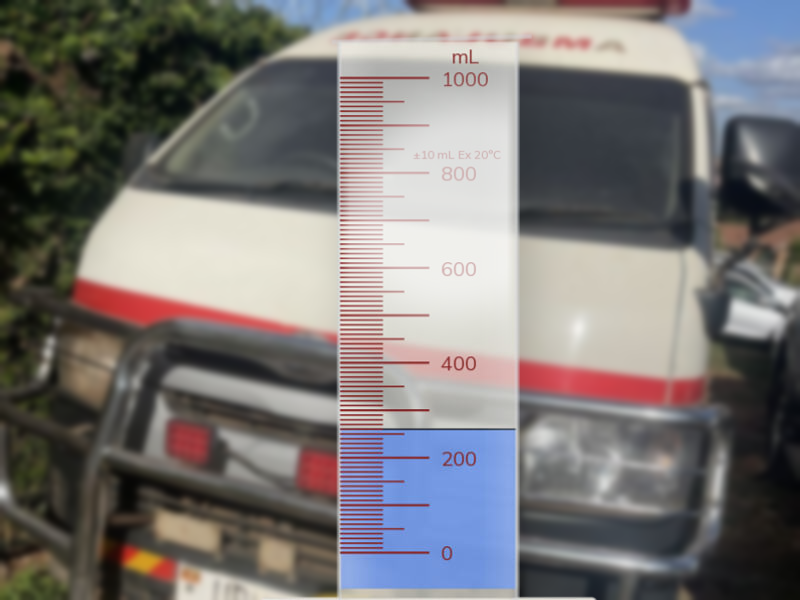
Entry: value=260 unit=mL
